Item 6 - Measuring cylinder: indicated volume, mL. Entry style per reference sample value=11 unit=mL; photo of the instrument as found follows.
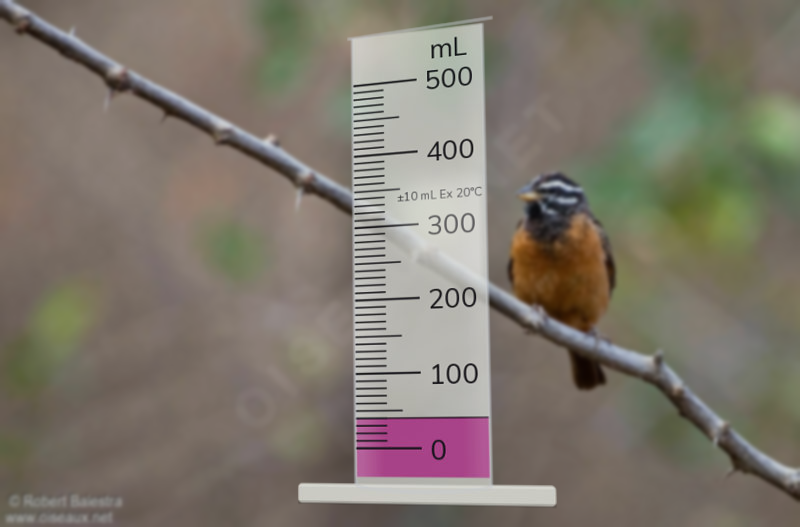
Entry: value=40 unit=mL
